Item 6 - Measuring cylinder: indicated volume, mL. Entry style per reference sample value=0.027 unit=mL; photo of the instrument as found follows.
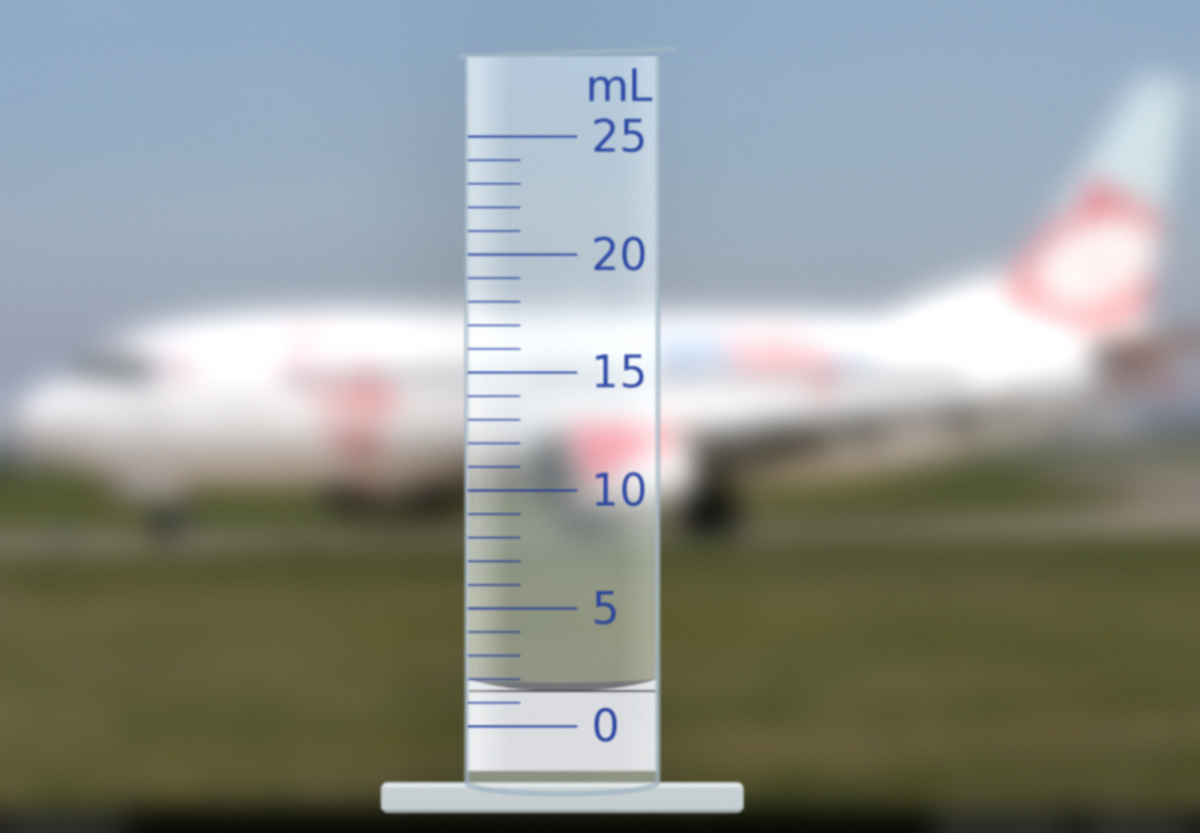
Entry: value=1.5 unit=mL
